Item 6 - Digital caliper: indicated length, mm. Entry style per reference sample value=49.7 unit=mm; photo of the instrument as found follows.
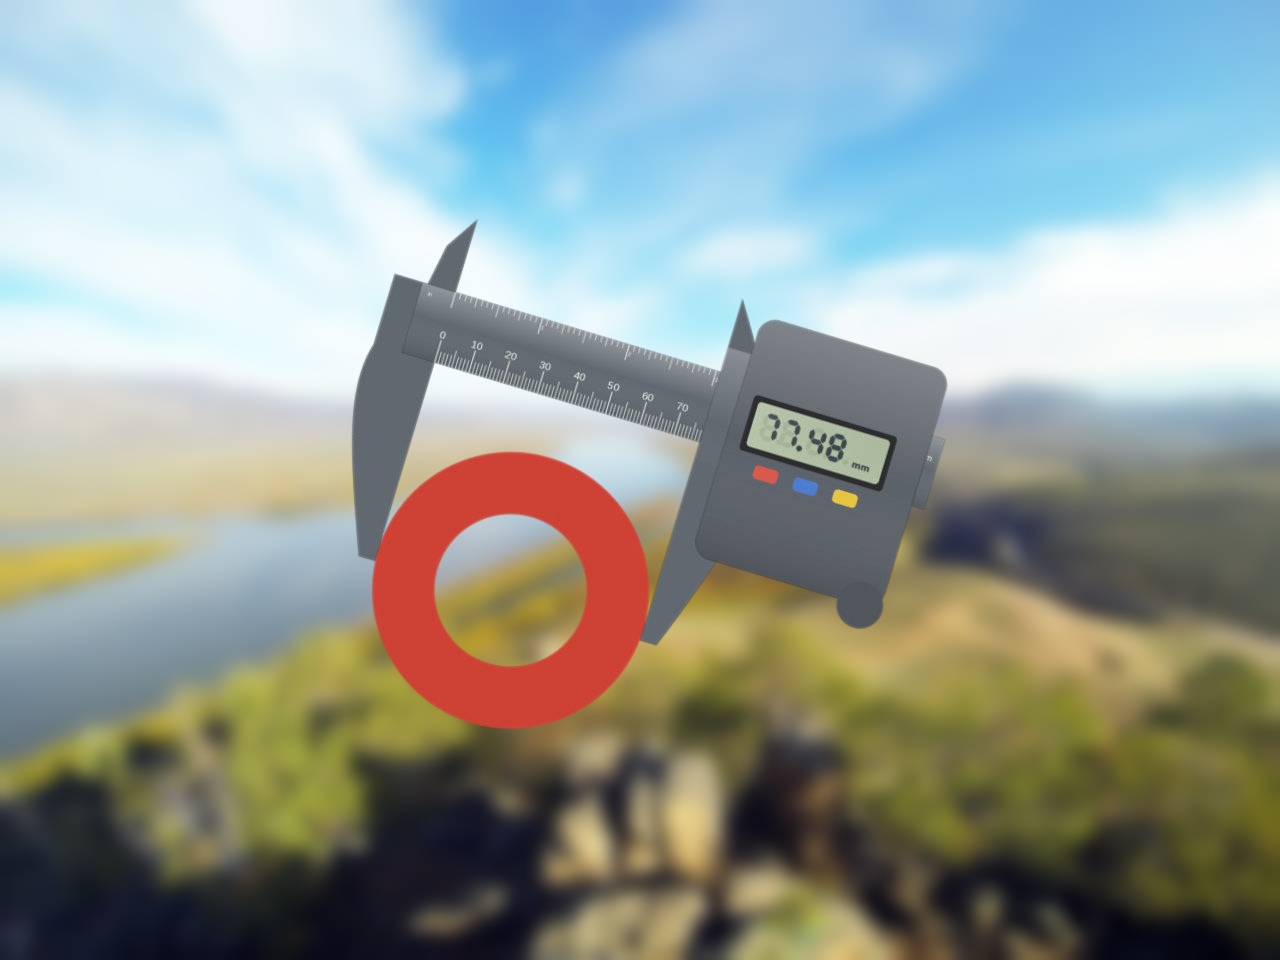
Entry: value=77.48 unit=mm
